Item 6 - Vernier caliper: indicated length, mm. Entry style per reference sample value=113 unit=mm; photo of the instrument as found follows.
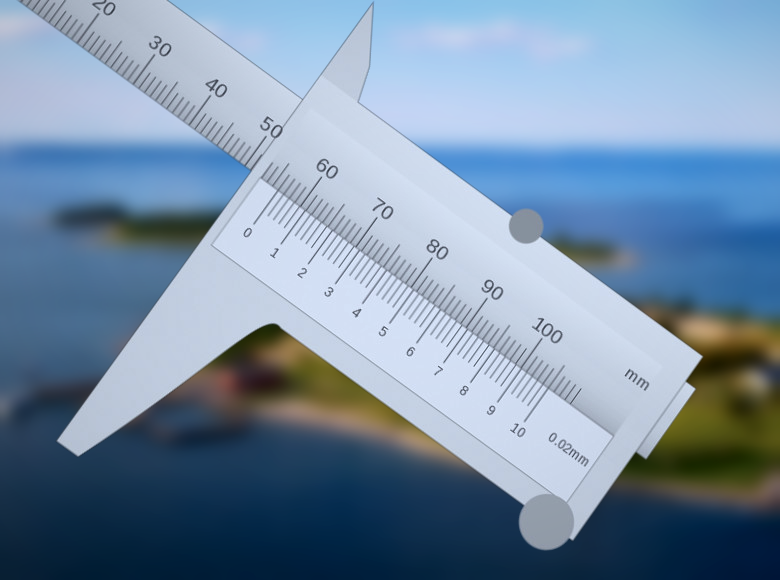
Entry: value=56.0 unit=mm
